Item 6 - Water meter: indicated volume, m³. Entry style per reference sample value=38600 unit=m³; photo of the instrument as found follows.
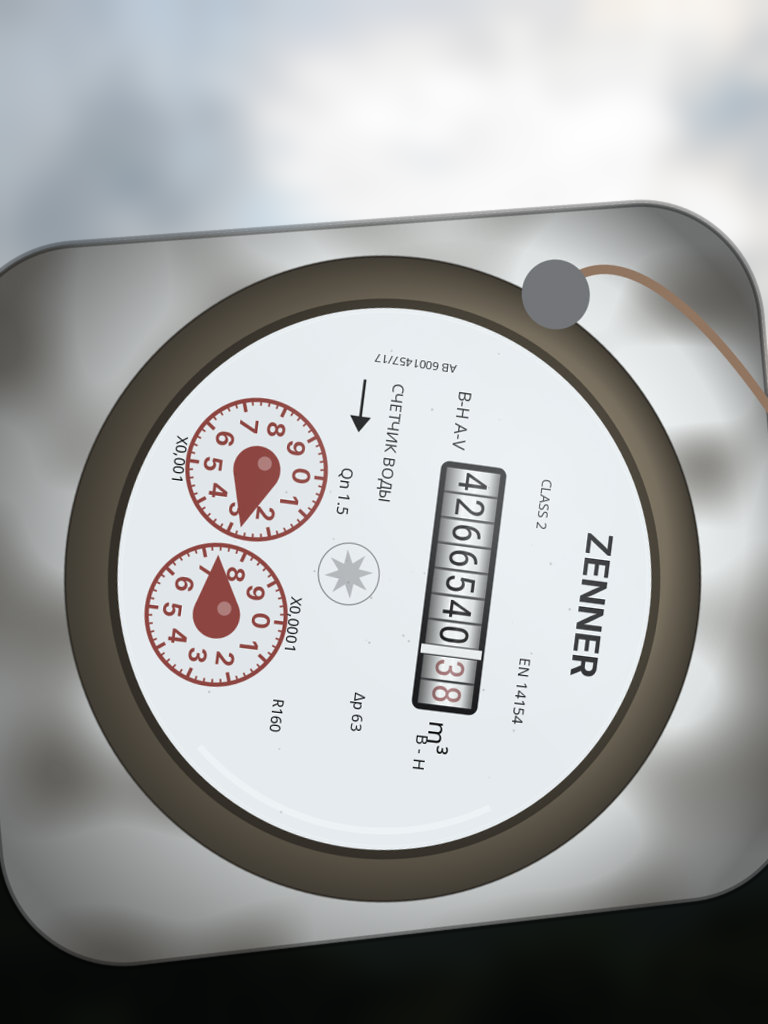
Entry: value=4266540.3827 unit=m³
